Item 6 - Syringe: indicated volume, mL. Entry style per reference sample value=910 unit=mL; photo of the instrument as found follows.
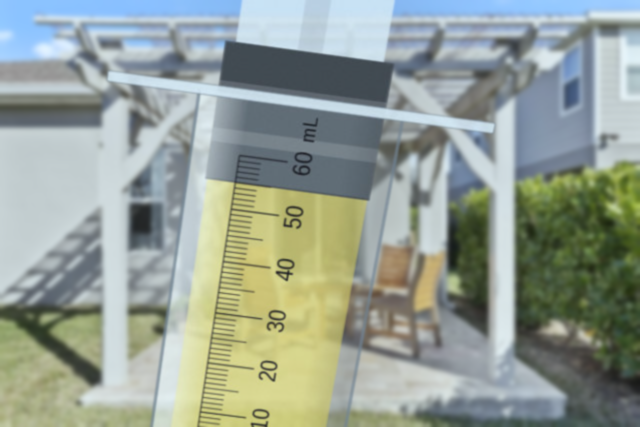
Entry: value=55 unit=mL
